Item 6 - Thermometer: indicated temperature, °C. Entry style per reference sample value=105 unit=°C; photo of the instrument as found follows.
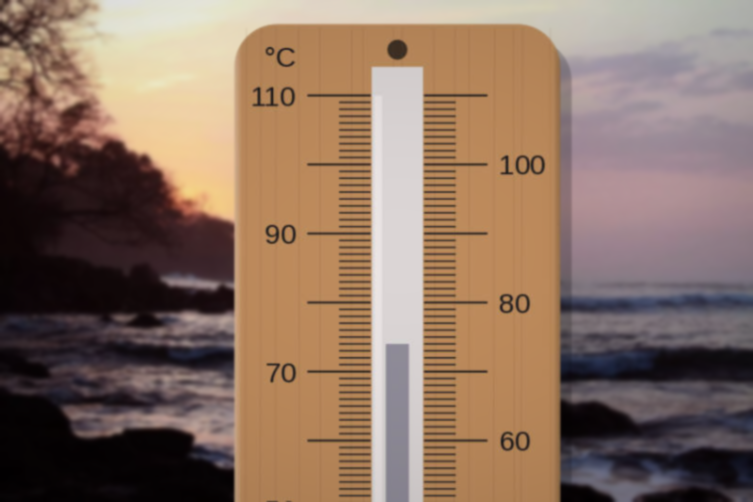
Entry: value=74 unit=°C
